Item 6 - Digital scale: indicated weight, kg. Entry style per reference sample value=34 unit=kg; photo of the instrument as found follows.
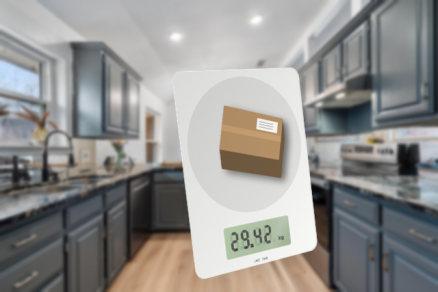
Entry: value=29.42 unit=kg
